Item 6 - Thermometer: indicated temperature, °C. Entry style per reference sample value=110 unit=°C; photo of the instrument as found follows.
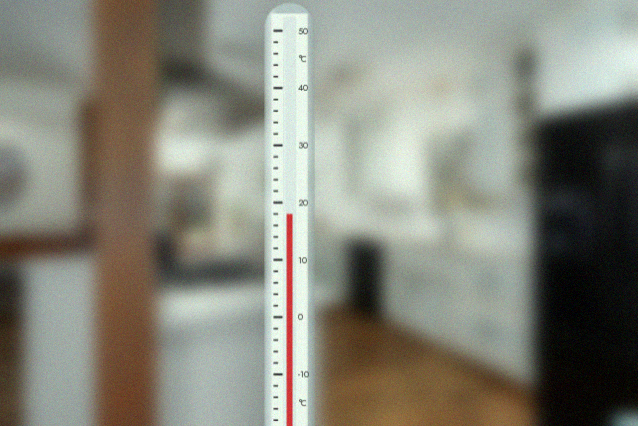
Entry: value=18 unit=°C
